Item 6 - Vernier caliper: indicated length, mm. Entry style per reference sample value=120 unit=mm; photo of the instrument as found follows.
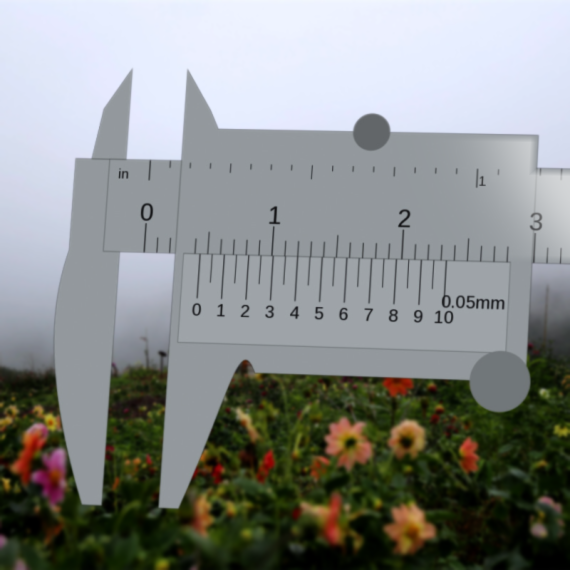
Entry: value=4.4 unit=mm
